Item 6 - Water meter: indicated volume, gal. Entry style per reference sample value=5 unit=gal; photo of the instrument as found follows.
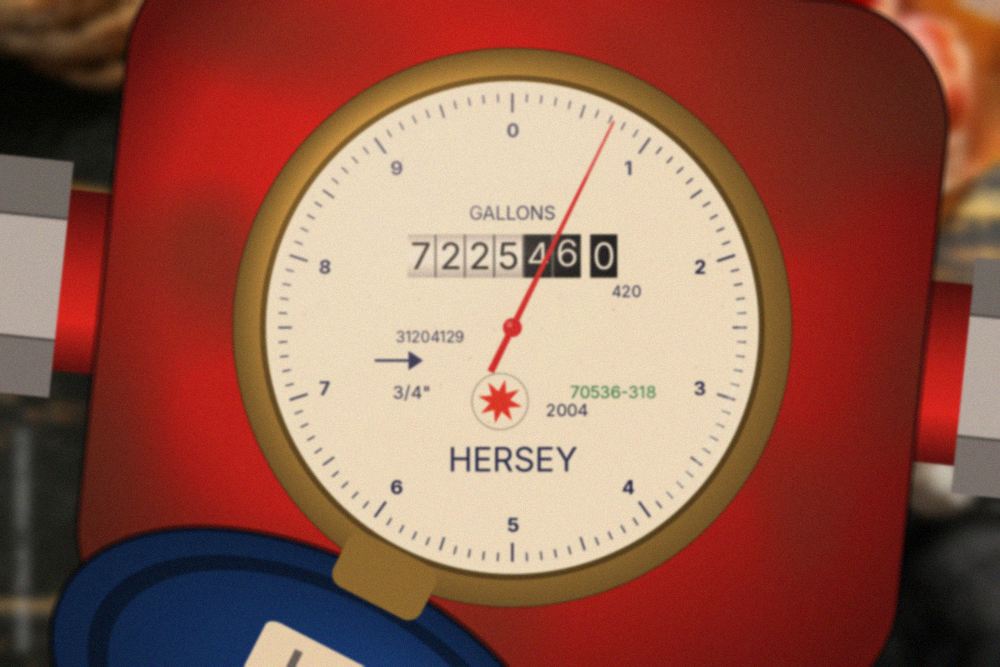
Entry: value=7225460.7 unit=gal
